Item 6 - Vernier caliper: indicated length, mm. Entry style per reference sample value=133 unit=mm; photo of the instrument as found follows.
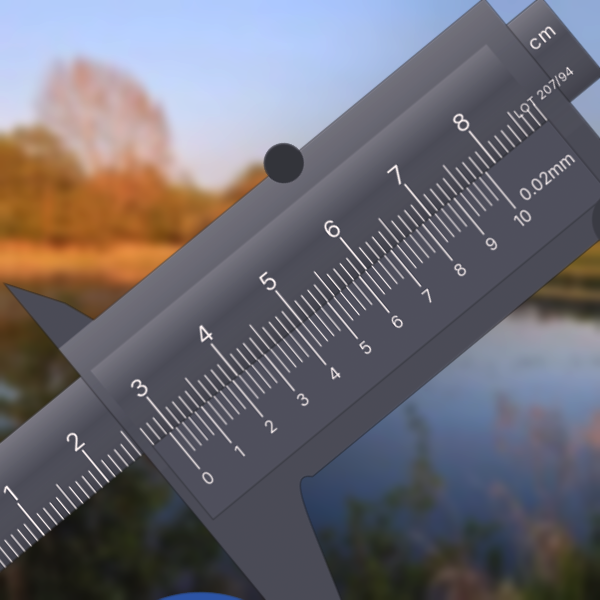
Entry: value=29.4 unit=mm
